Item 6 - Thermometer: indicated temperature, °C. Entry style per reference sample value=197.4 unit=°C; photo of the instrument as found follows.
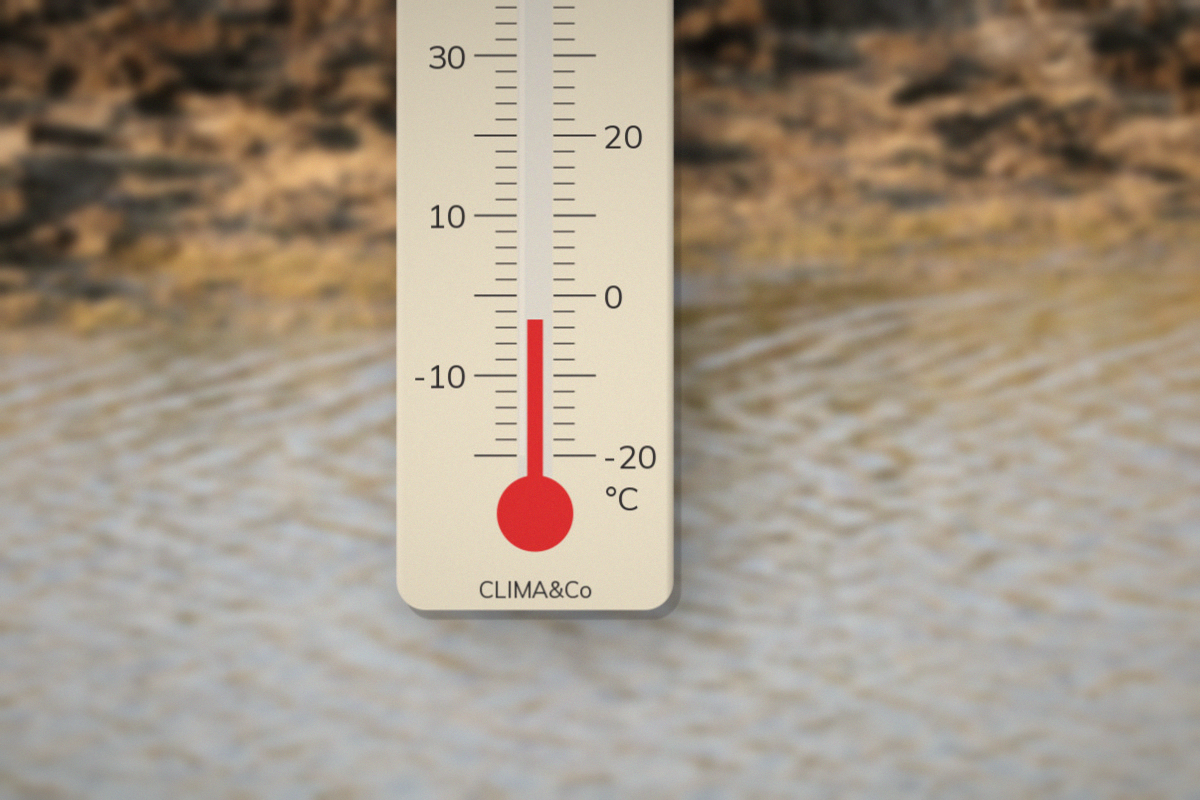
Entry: value=-3 unit=°C
